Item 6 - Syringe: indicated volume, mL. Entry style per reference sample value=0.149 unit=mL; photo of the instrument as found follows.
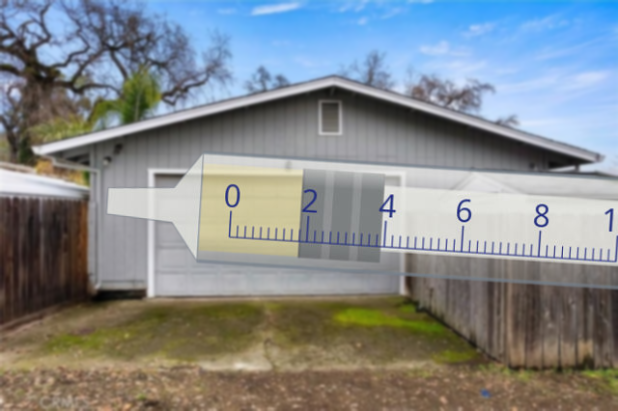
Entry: value=1.8 unit=mL
